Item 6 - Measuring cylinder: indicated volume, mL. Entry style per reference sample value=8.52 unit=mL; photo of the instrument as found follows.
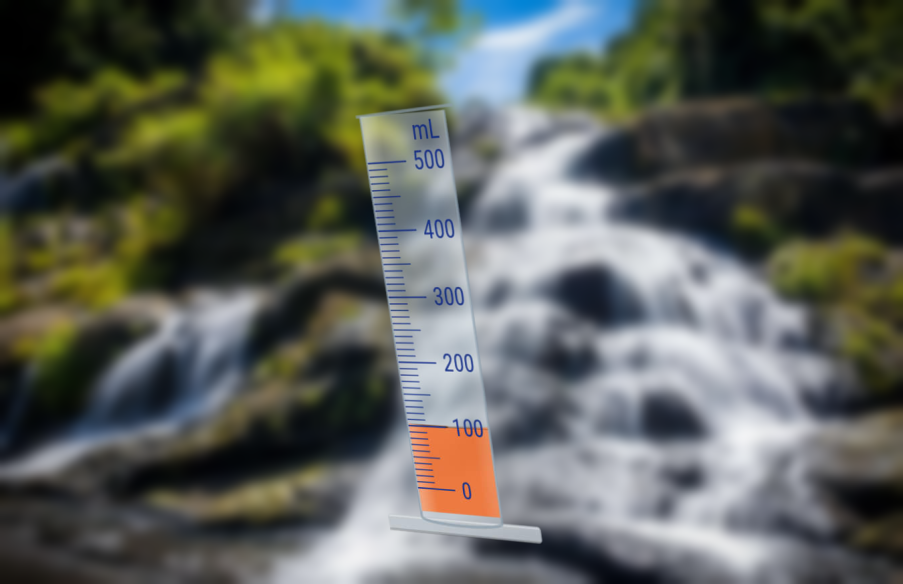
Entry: value=100 unit=mL
